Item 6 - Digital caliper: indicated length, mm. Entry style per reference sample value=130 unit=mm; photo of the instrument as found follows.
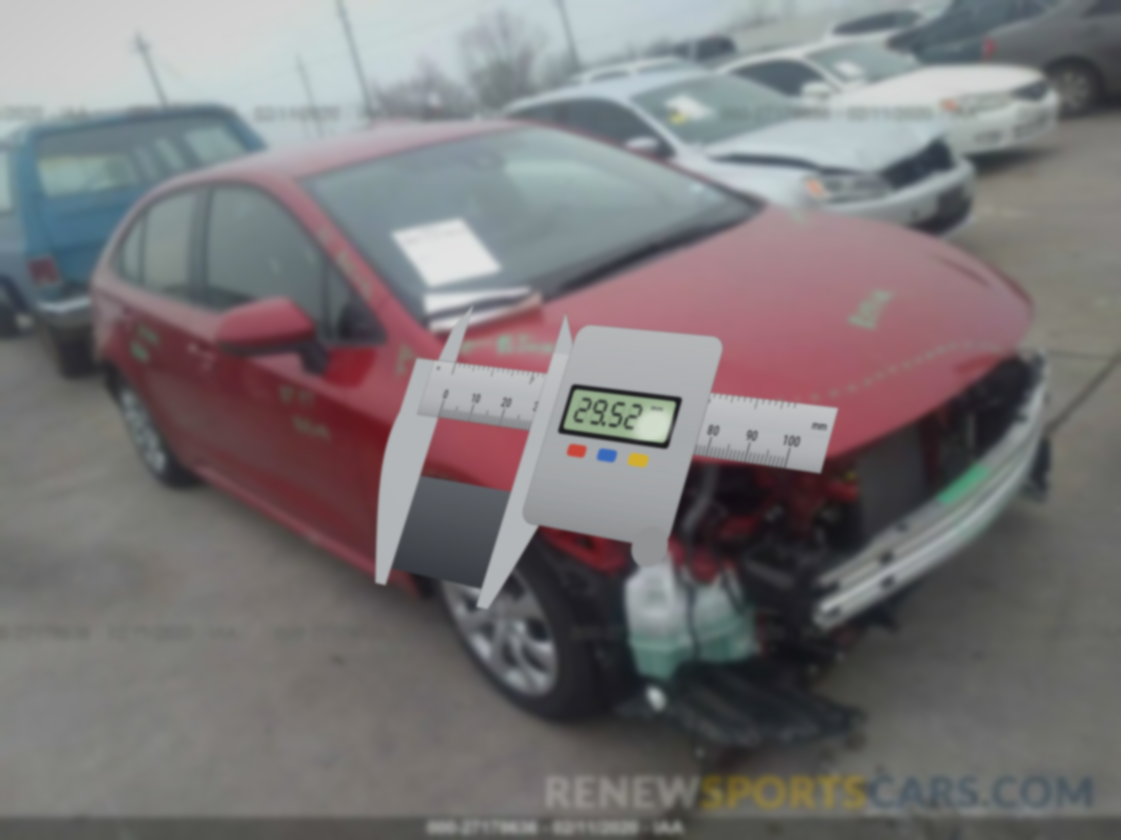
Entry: value=29.52 unit=mm
